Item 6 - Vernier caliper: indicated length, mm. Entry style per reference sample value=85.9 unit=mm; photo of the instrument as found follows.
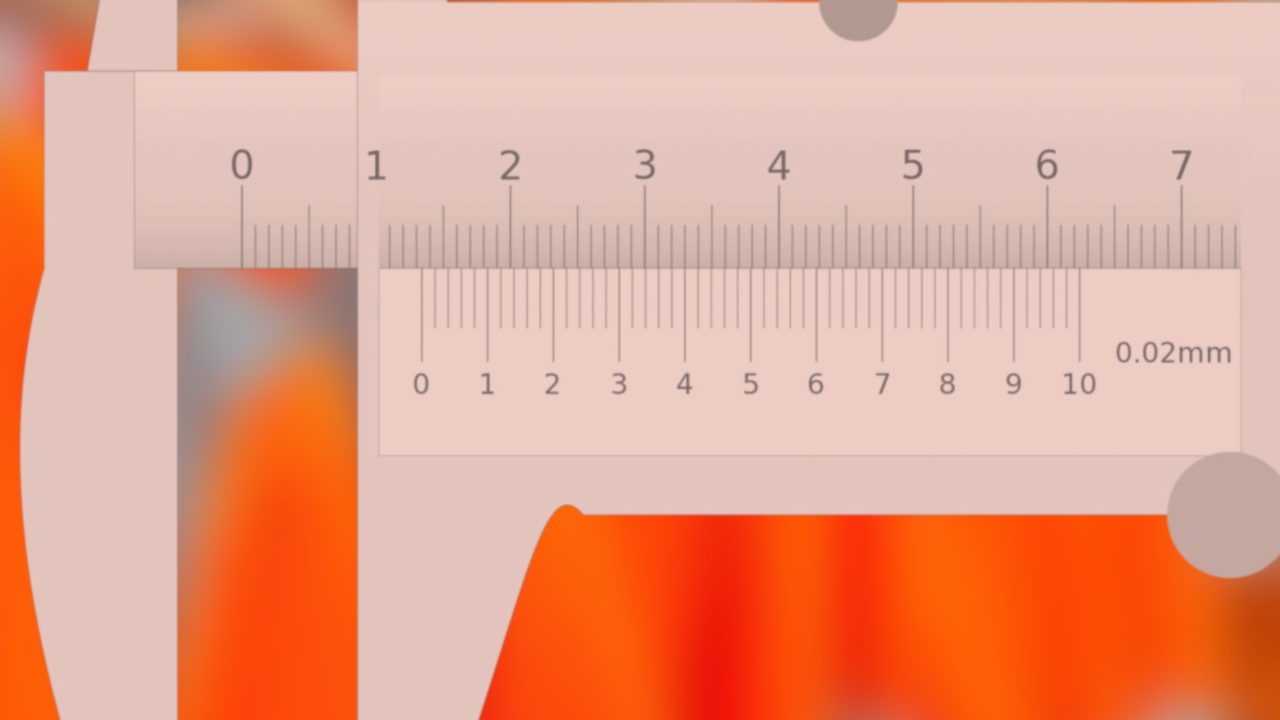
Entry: value=13.4 unit=mm
